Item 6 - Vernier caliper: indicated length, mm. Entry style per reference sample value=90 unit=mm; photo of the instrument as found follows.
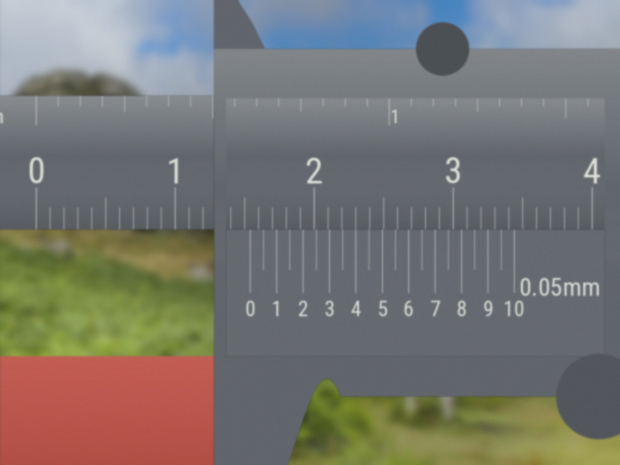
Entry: value=15.4 unit=mm
